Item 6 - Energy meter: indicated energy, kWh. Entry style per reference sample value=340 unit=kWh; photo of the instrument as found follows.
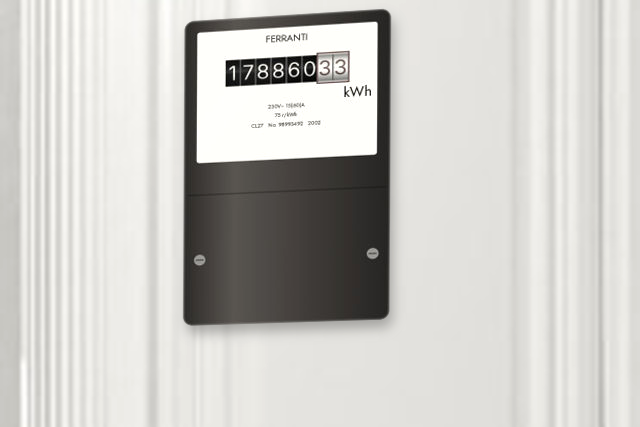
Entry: value=178860.33 unit=kWh
